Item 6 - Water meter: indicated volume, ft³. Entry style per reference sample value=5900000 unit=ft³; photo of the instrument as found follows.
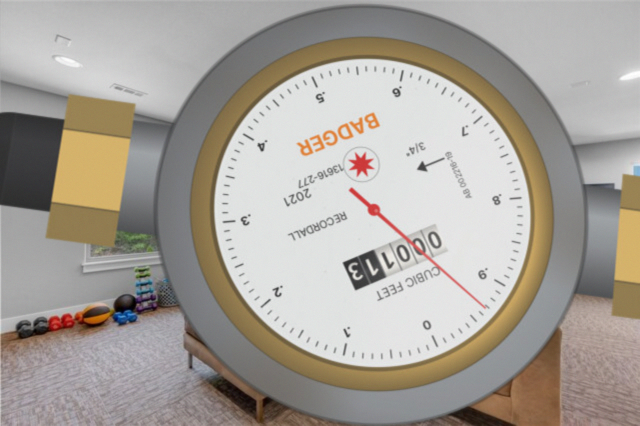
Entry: value=112.93 unit=ft³
